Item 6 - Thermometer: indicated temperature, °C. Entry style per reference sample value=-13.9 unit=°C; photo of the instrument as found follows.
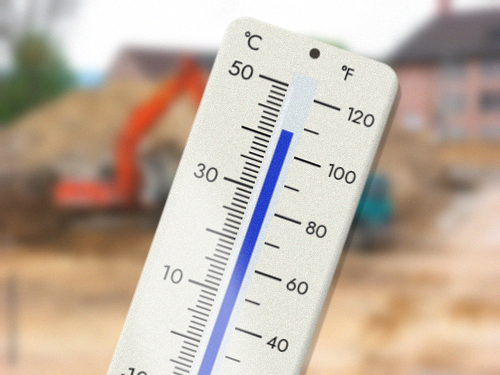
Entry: value=42 unit=°C
